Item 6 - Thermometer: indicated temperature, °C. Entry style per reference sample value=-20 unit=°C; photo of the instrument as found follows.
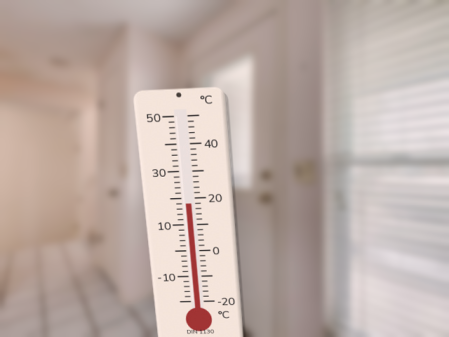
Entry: value=18 unit=°C
